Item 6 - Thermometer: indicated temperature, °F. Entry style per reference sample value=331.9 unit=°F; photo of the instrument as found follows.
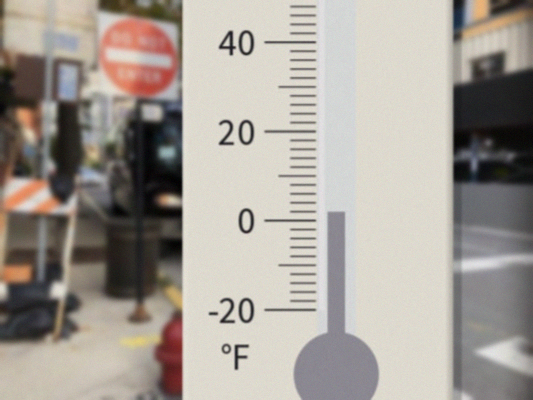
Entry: value=2 unit=°F
